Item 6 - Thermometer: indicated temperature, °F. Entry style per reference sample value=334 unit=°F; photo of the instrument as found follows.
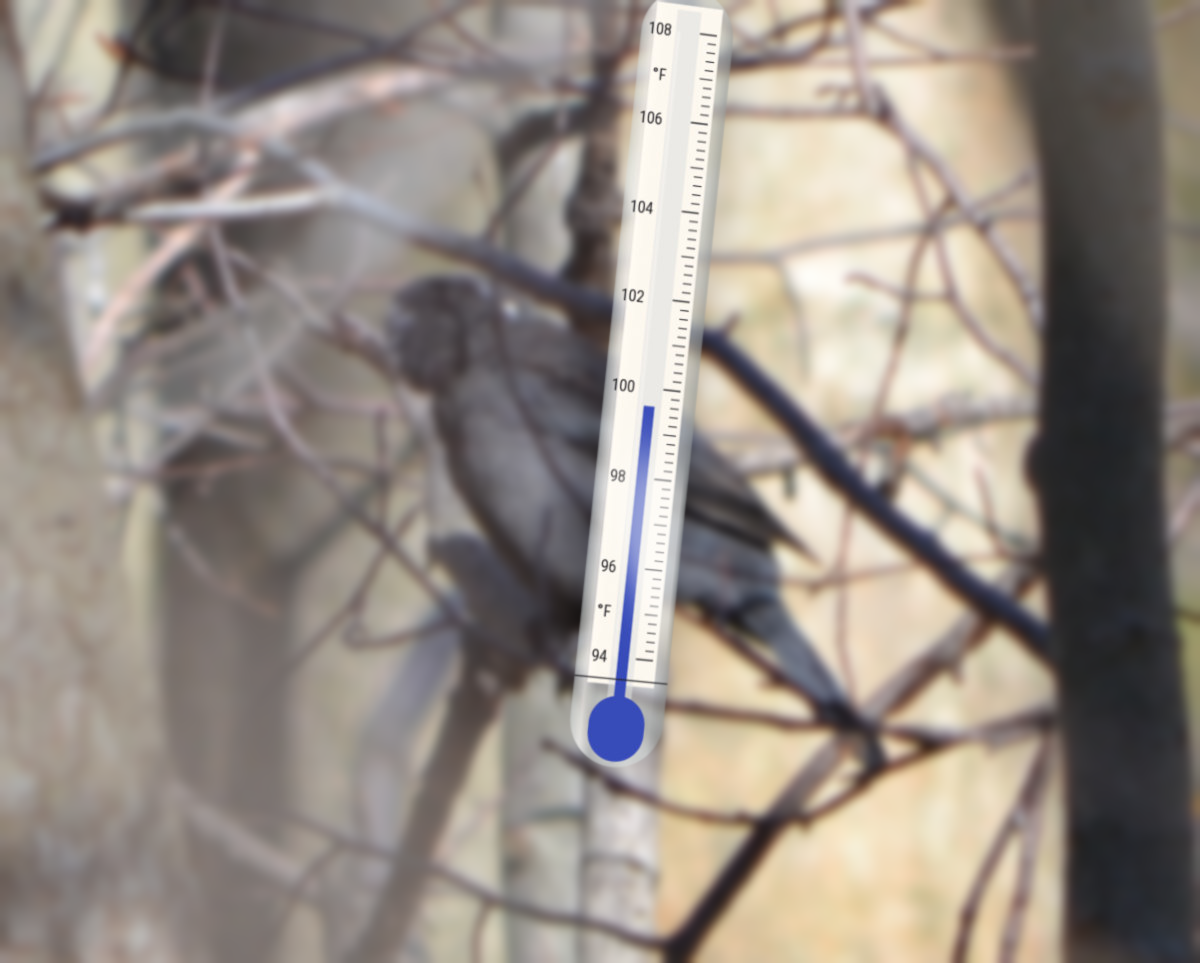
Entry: value=99.6 unit=°F
